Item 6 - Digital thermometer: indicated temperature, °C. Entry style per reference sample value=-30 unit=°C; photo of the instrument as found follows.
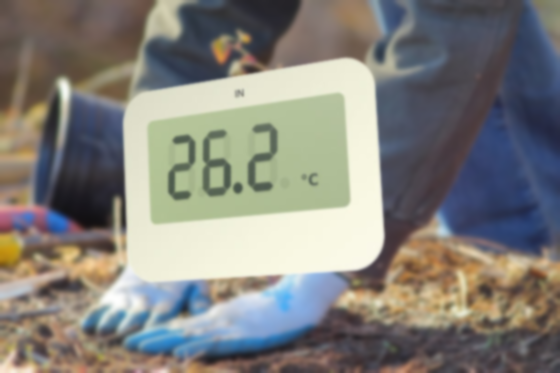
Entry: value=26.2 unit=°C
